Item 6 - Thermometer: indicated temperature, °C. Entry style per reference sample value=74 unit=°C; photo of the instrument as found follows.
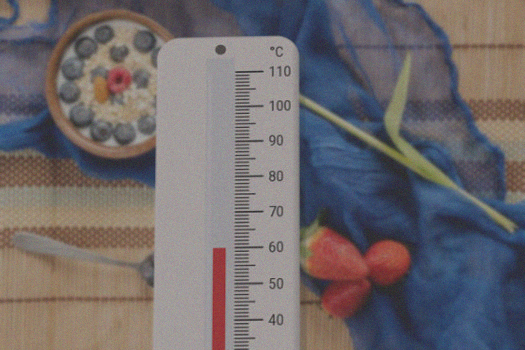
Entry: value=60 unit=°C
